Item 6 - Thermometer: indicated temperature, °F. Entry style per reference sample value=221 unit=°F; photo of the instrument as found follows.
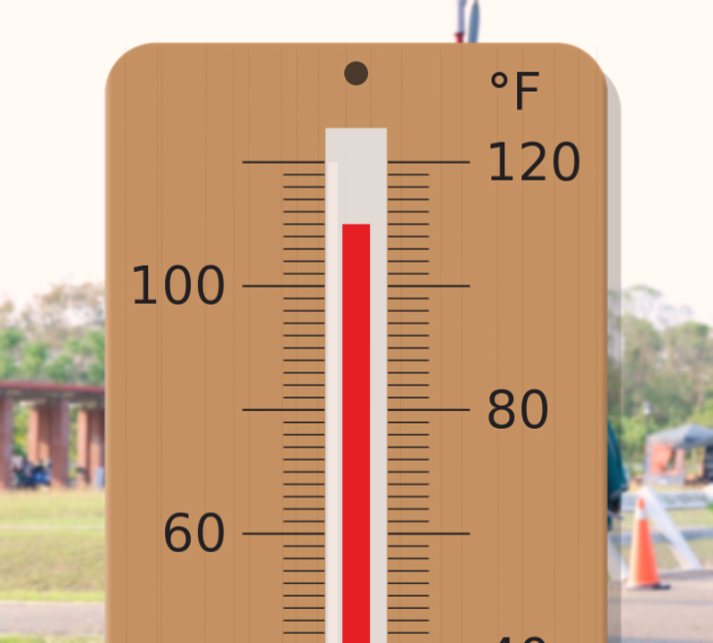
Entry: value=110 unit=°F
